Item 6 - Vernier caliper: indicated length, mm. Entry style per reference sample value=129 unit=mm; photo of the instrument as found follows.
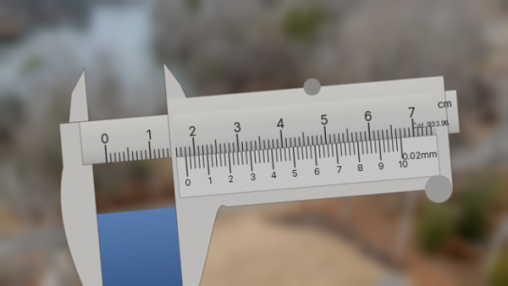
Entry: value=18.0 unit=mm
